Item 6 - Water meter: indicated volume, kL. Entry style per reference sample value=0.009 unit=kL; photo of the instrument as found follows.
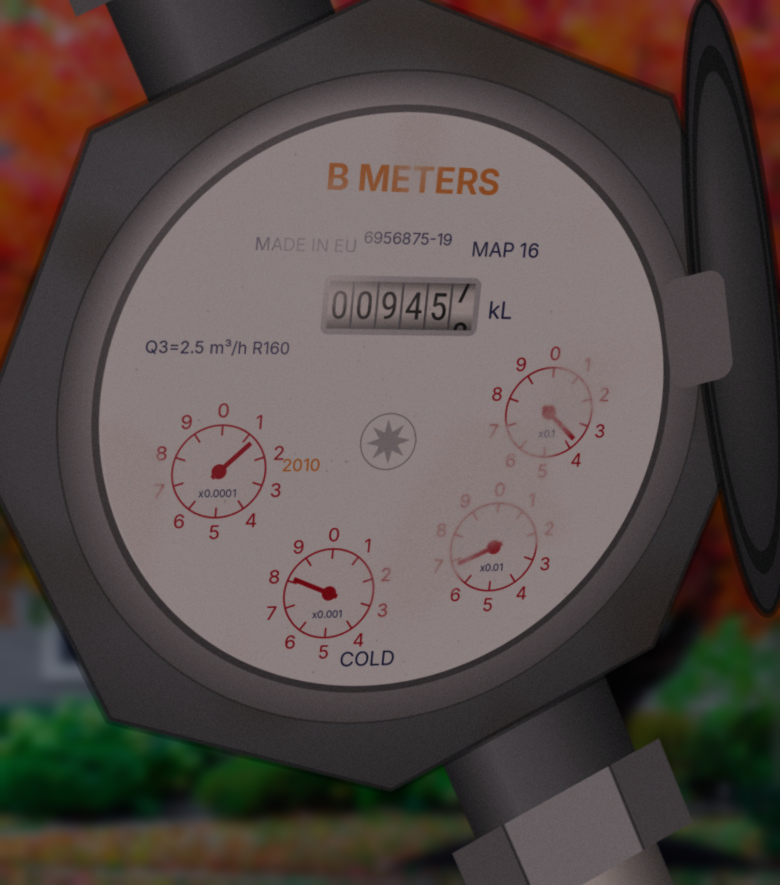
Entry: value=9457.3681 unit=kL
